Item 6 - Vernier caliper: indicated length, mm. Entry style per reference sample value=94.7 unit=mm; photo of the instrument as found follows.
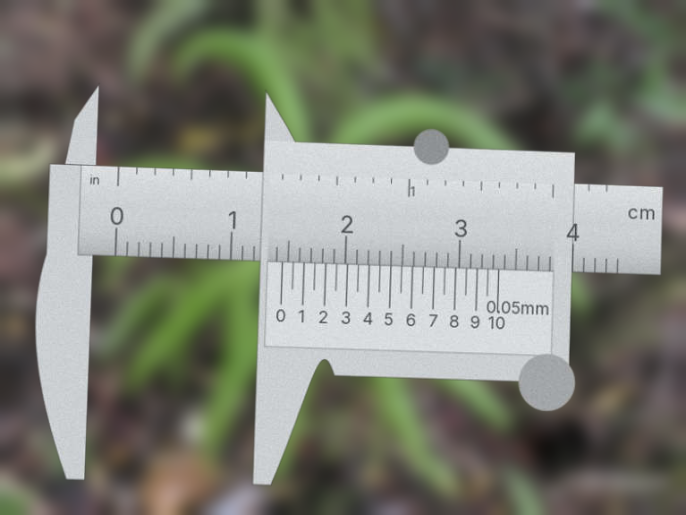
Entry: value=14.5 unit=mm
